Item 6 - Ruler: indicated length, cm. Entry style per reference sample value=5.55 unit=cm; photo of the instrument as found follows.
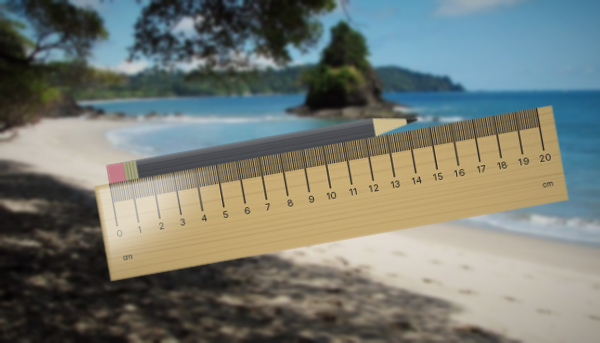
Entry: value=14.5 unit=cm
